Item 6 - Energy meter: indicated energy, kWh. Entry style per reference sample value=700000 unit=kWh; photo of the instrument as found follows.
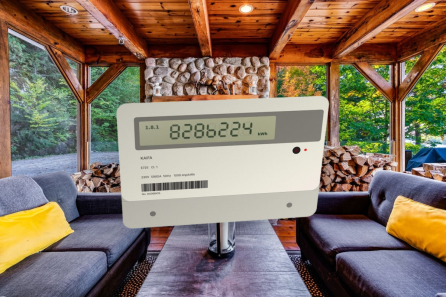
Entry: value=8286224 unit=kWh
